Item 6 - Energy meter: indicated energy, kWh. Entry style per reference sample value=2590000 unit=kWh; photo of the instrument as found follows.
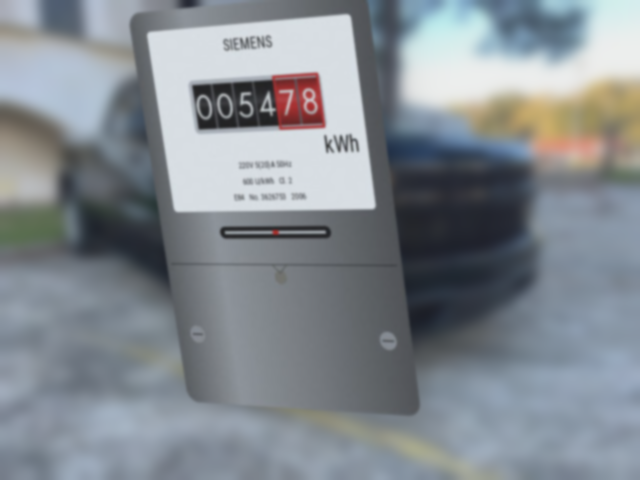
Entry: value=54.78 unit=kWh
